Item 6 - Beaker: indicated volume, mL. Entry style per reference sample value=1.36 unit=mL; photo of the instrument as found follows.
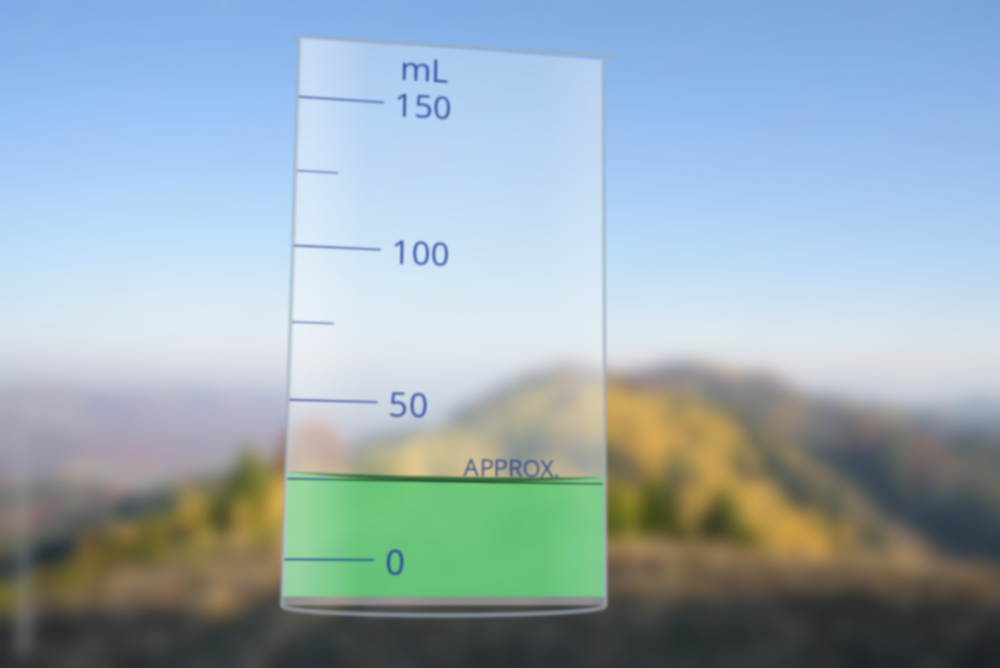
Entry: value=25 unit=mL
